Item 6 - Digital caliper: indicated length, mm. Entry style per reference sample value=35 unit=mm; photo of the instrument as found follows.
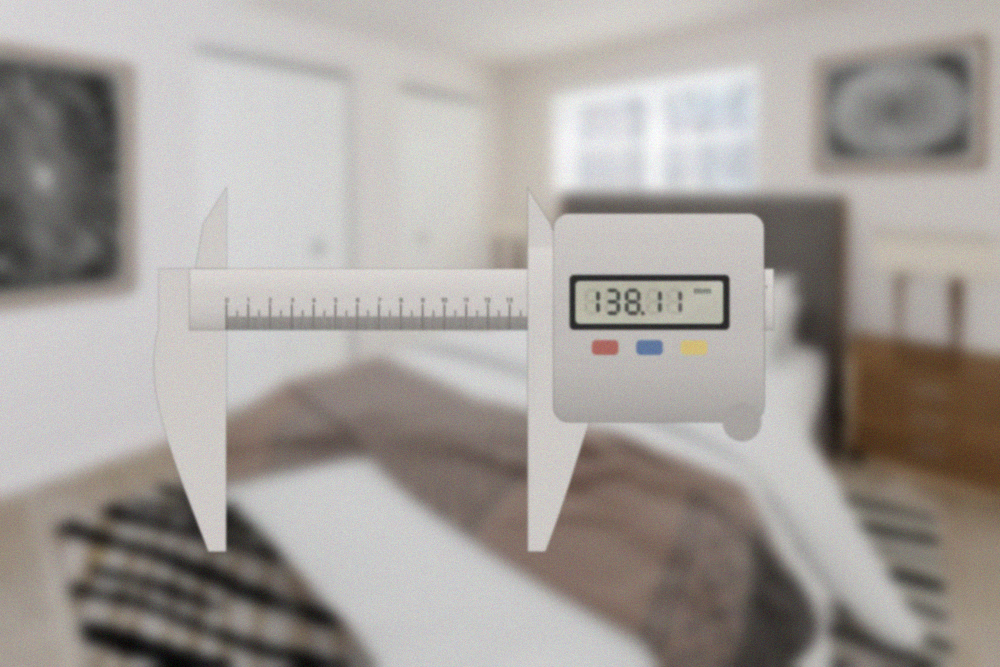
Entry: value=138.11 unit=mm
